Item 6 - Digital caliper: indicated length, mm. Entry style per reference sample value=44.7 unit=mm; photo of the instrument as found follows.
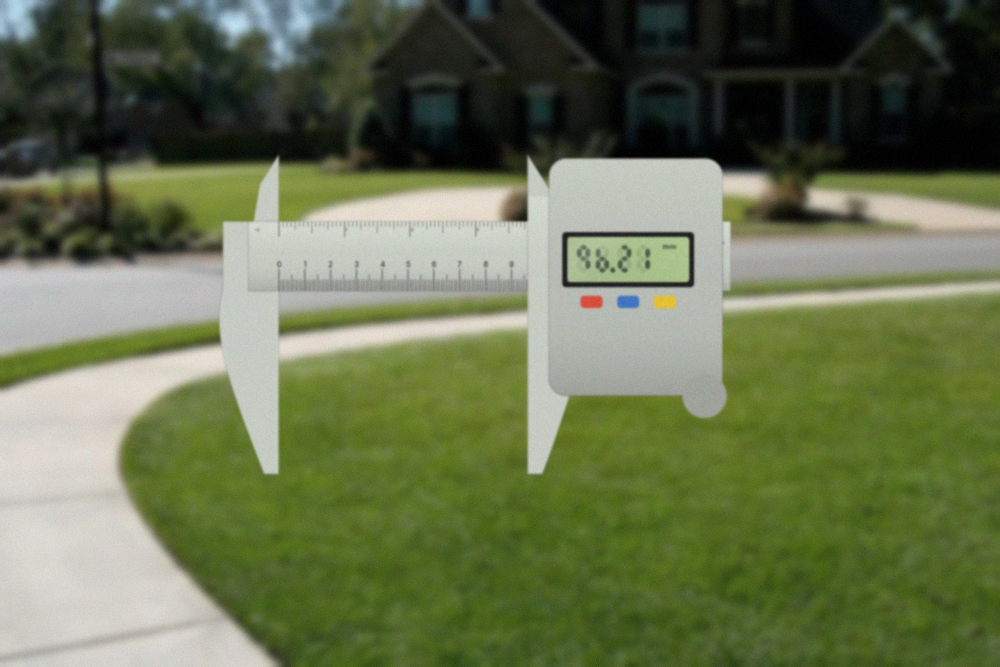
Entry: value=96.21 unit=mm
